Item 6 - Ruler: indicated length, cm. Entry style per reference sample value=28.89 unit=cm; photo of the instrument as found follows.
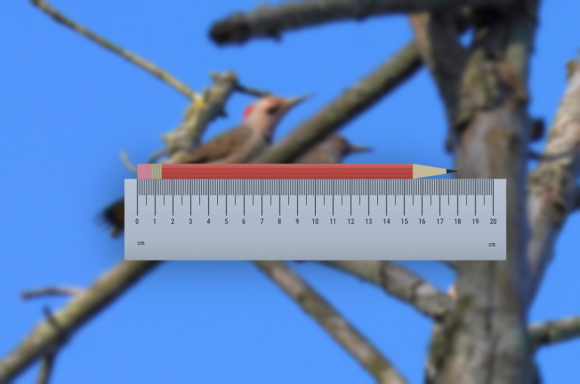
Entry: value=18 unit=cm
